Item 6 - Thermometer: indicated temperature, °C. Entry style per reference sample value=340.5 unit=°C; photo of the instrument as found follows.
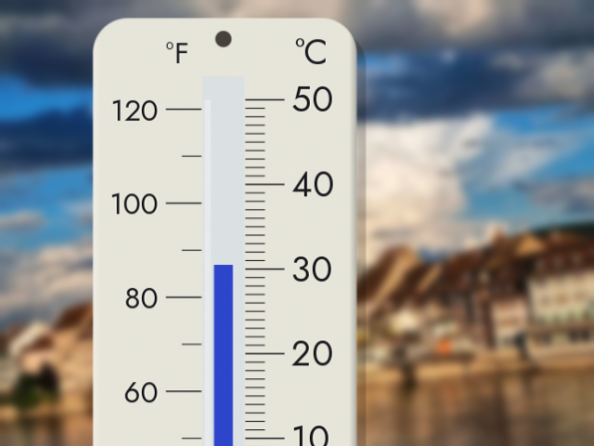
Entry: value=30.5 unit=°C
